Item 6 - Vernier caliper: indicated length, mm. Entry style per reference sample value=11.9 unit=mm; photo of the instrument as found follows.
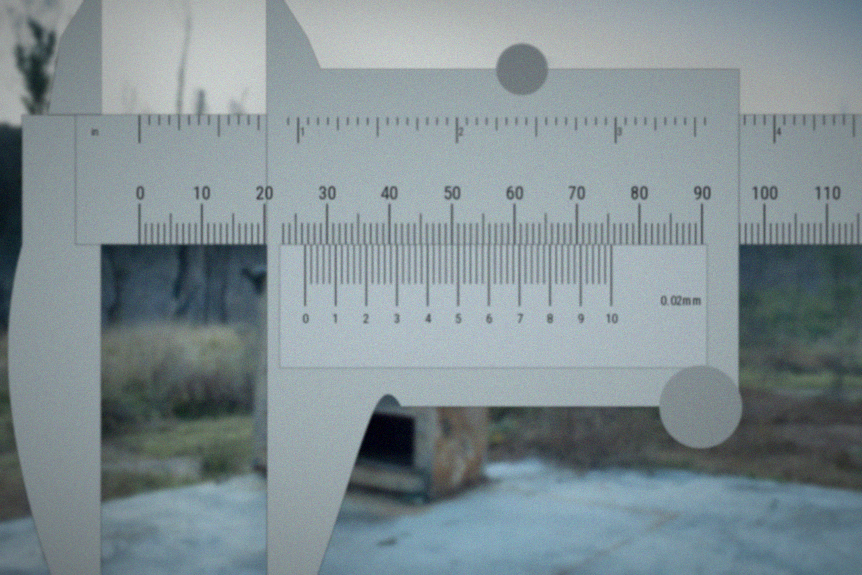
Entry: value=26.5 unit=mm
